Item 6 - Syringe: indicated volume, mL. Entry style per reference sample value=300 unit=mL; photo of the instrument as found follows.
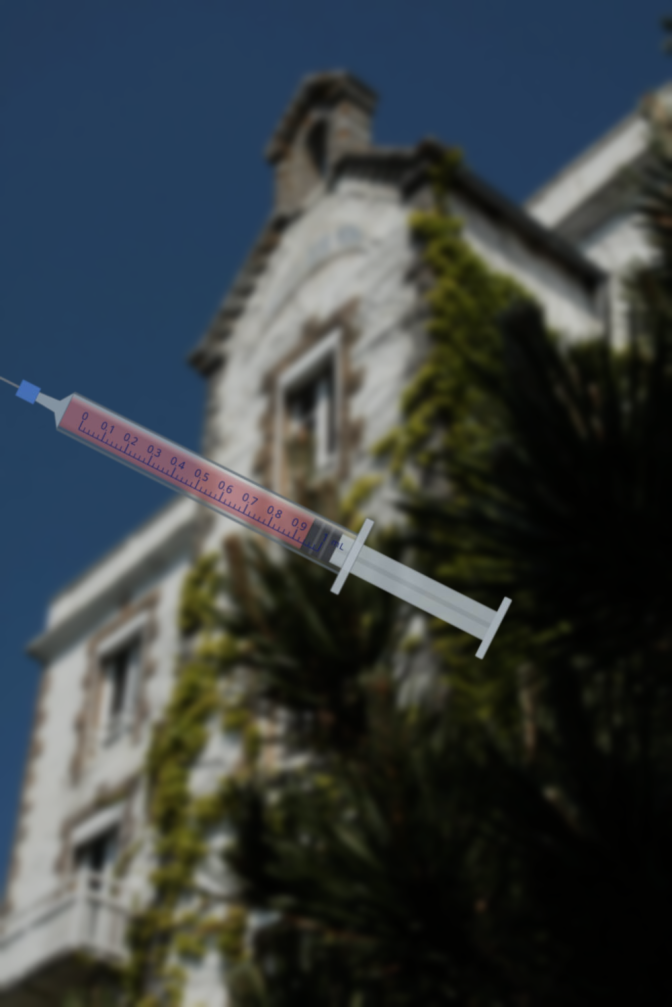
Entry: value=0.94 unit=mL
